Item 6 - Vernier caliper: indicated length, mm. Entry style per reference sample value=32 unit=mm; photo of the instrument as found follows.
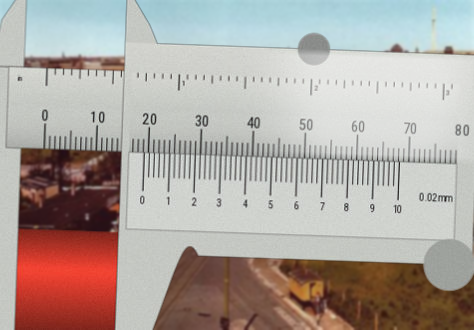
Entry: value=19.2 unit=mm
